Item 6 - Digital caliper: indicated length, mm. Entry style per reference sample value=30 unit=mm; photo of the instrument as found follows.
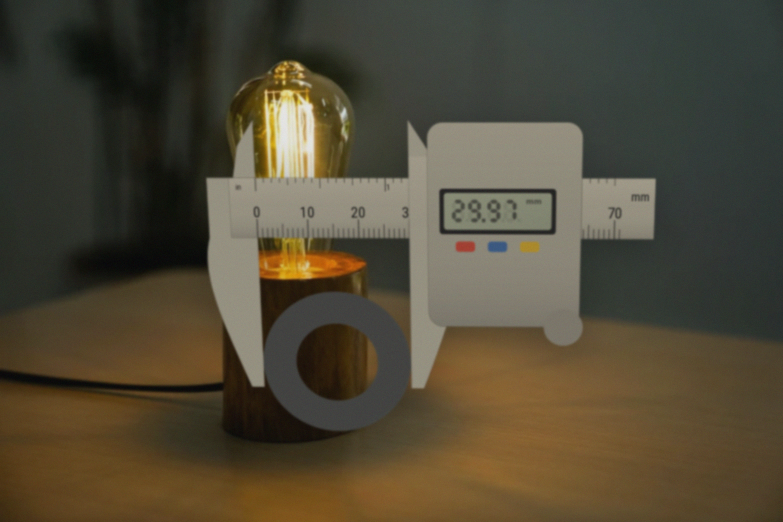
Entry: value=29.97 unit=mm
